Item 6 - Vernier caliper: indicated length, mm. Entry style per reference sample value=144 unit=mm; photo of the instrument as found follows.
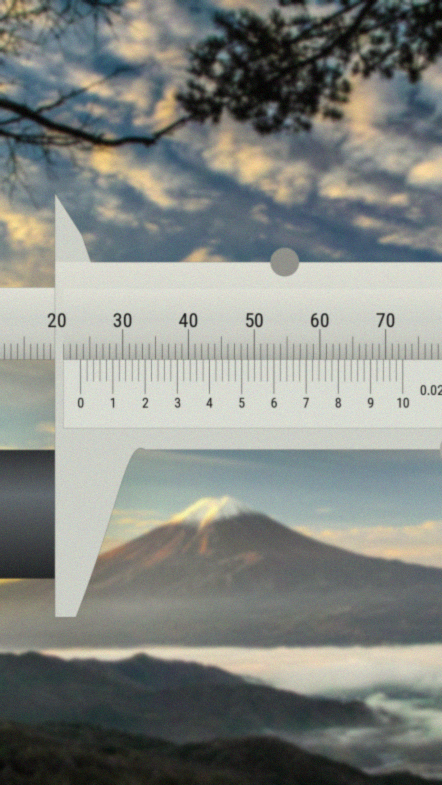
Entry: value=23.6 unit=mm
